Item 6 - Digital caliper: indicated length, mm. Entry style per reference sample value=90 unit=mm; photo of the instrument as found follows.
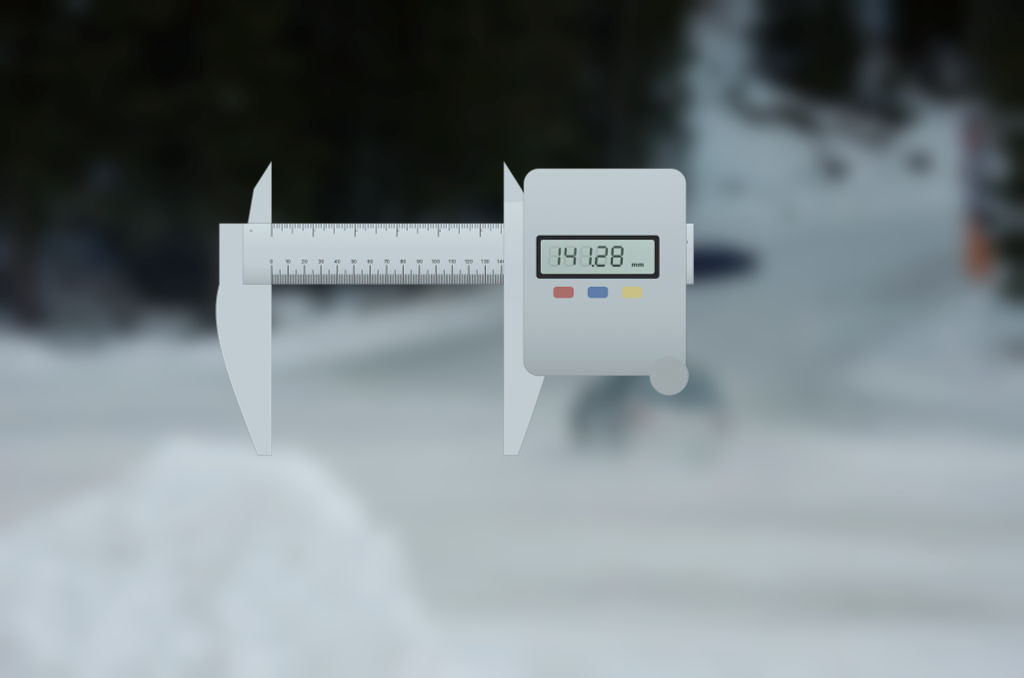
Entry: value=141.28 unit=mm
